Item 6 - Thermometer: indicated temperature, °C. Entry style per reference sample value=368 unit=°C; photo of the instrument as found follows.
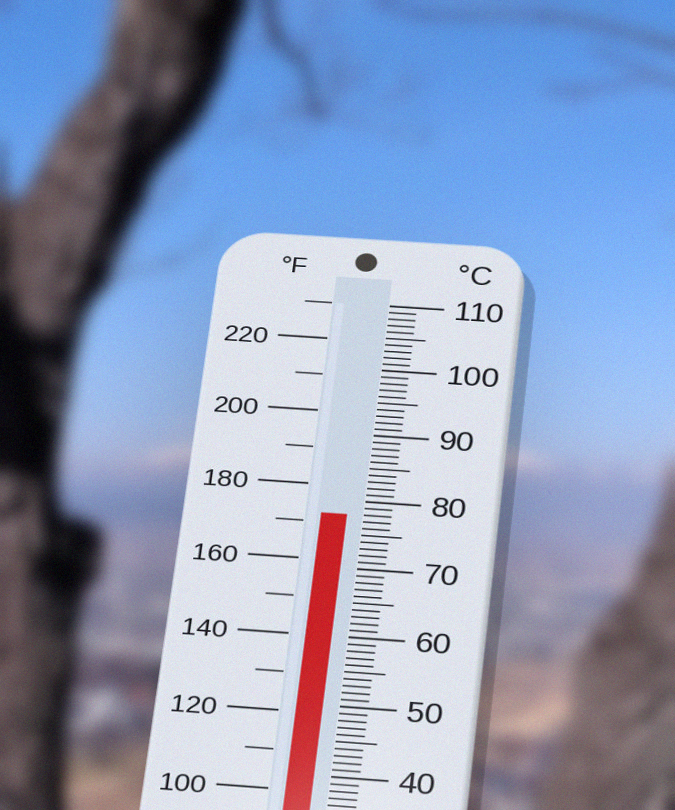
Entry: value=78 unit=°C
